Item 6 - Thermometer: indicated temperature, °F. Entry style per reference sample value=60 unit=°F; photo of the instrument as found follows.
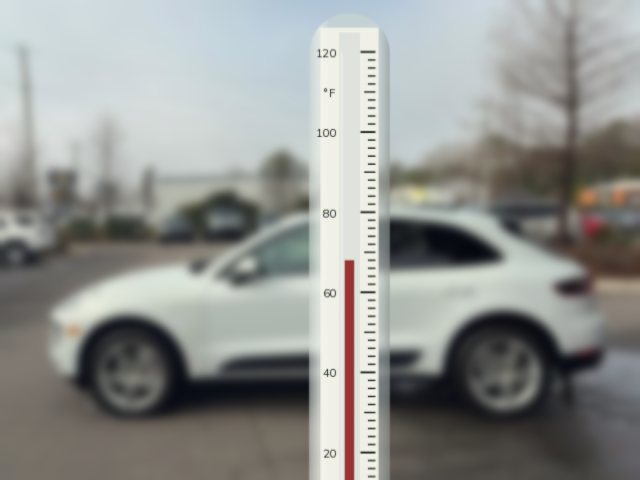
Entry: value=68 unit=°F
